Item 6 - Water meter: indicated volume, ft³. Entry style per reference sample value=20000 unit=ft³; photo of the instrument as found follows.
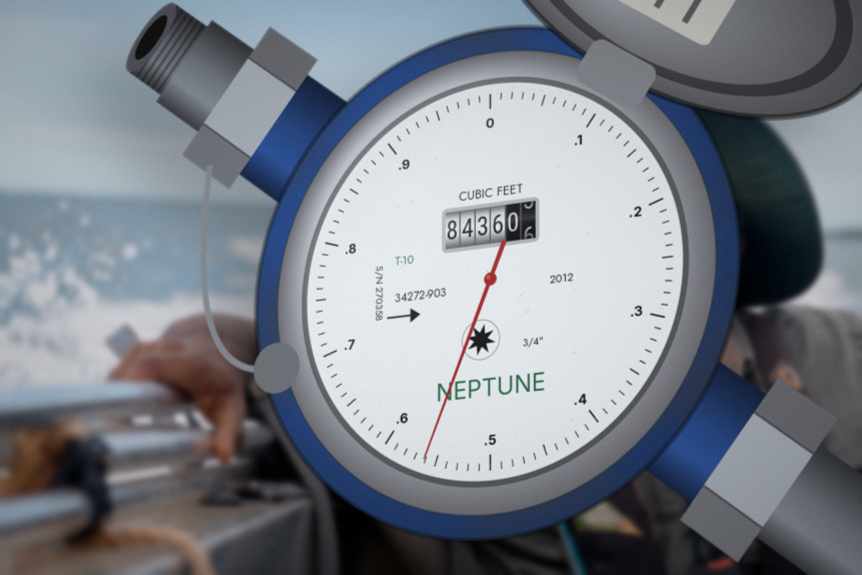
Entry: value=843605.56 unit=ft³
